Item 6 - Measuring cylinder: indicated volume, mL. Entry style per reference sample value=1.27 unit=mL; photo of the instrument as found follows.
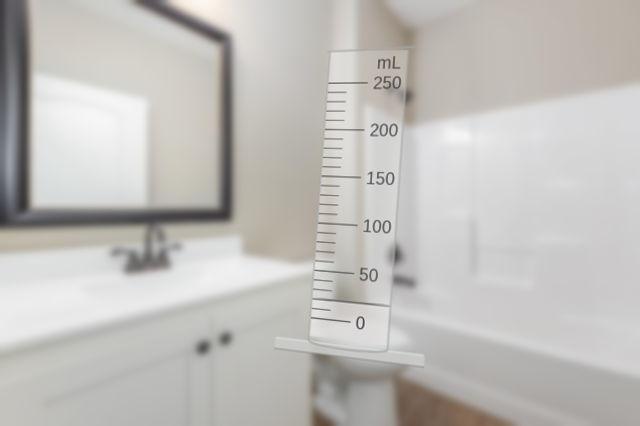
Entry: value=20 unit=mL
